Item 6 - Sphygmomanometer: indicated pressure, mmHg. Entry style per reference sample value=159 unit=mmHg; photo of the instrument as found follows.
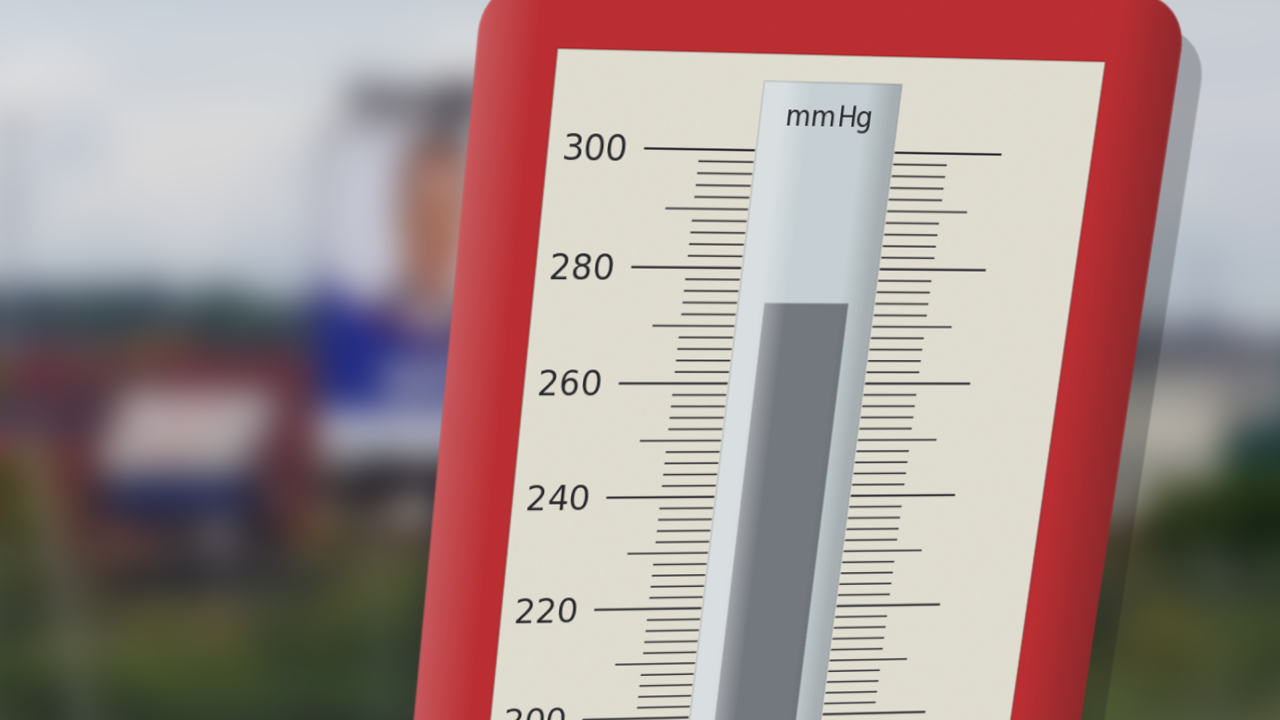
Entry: value=274 unit=mmHg
